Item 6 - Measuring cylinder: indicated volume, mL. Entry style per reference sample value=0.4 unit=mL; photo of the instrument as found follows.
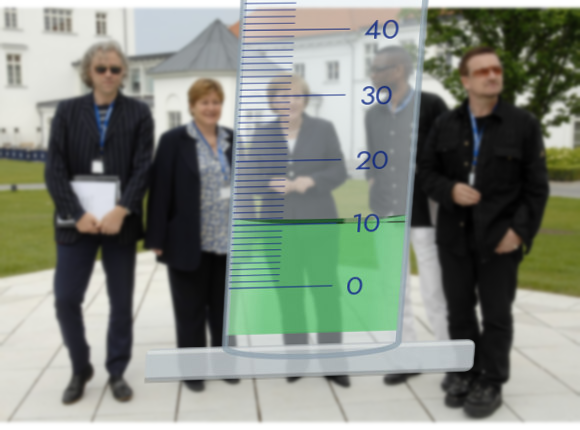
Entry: value=10 unit=mL
